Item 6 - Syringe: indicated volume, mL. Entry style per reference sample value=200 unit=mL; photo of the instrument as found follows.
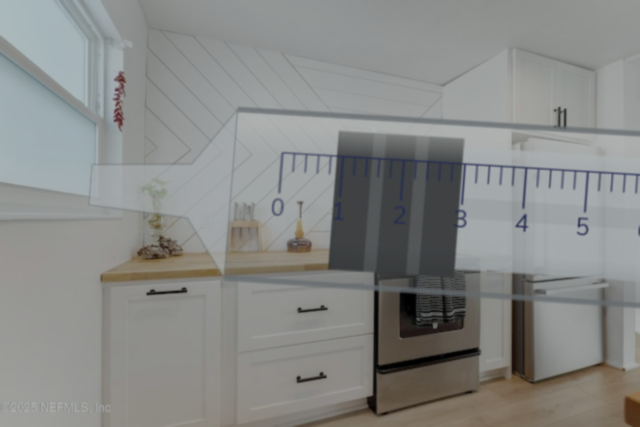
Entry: value=0.9 unit=mL
